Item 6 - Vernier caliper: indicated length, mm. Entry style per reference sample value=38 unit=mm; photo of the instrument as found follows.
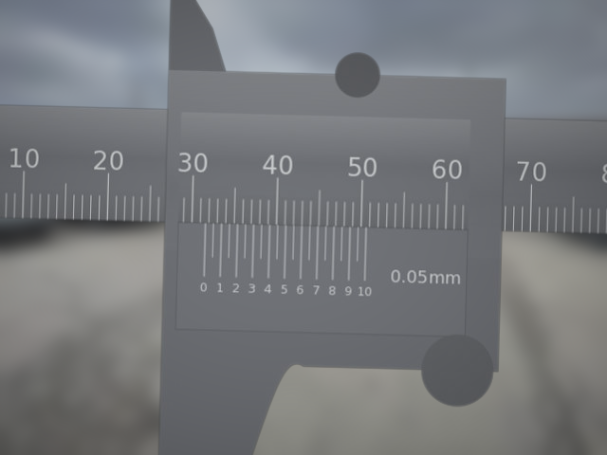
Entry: value=31.6 unit=mm
